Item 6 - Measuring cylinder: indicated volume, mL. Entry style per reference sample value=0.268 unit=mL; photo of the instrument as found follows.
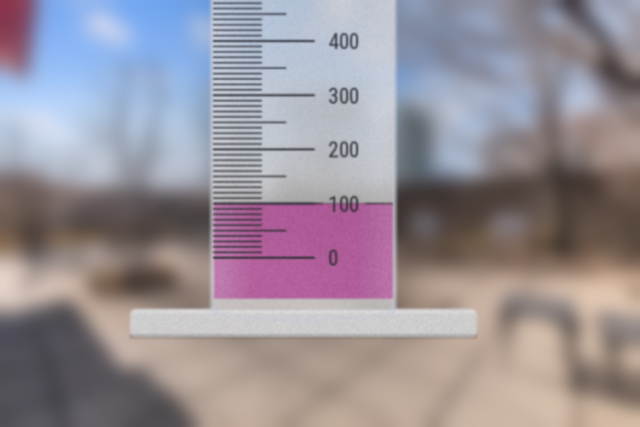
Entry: value=100 unit=mL
